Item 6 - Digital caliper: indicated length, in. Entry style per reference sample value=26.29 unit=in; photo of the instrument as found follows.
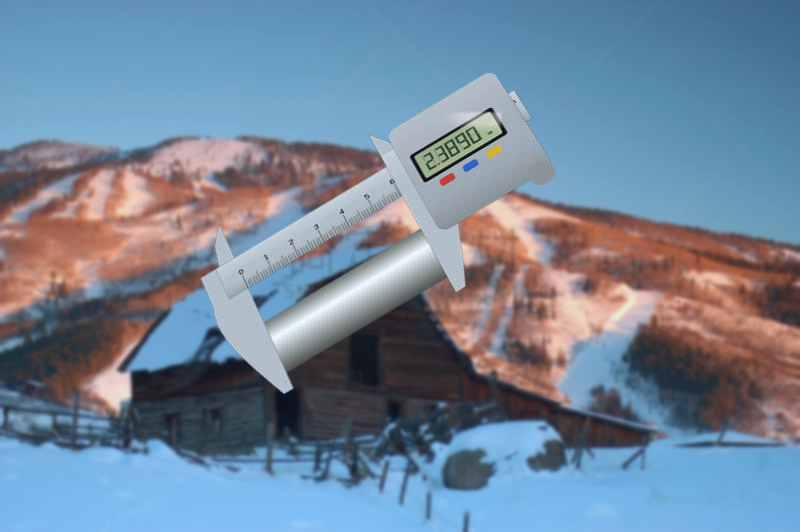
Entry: value=2.3890 unit=in
